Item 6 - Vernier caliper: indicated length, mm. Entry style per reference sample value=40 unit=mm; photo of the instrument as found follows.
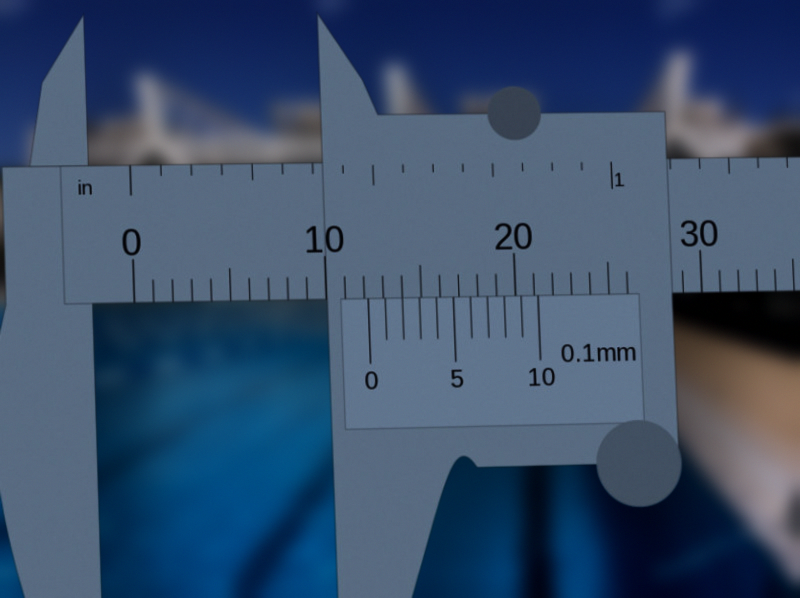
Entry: value=12.2 unit=mm
